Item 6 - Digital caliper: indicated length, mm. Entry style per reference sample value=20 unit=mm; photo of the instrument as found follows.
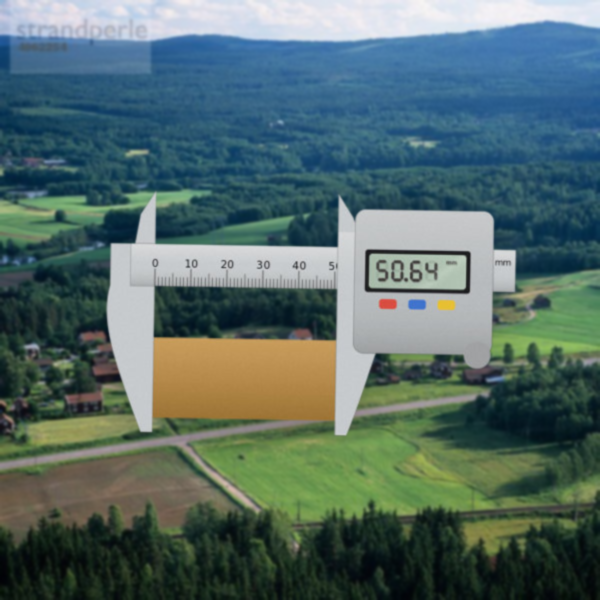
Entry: value=50.64 unit=mm
